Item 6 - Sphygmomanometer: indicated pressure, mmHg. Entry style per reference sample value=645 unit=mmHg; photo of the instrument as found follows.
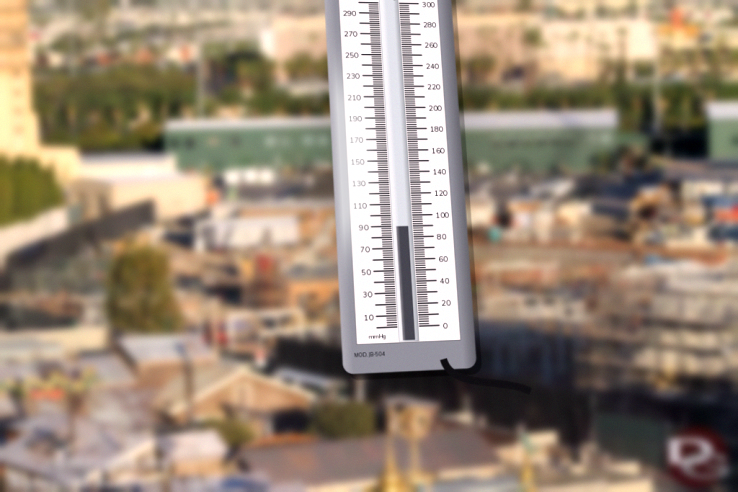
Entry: value=90 unit=mmHg
